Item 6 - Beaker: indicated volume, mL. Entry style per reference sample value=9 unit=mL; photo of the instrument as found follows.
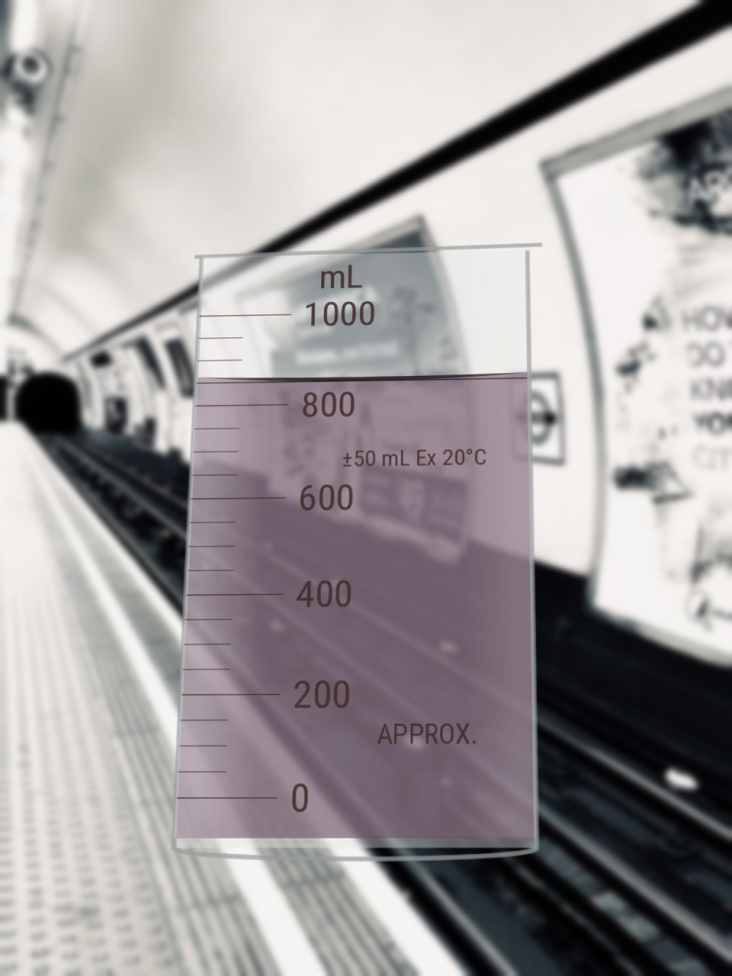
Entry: value=850 unit=mL
